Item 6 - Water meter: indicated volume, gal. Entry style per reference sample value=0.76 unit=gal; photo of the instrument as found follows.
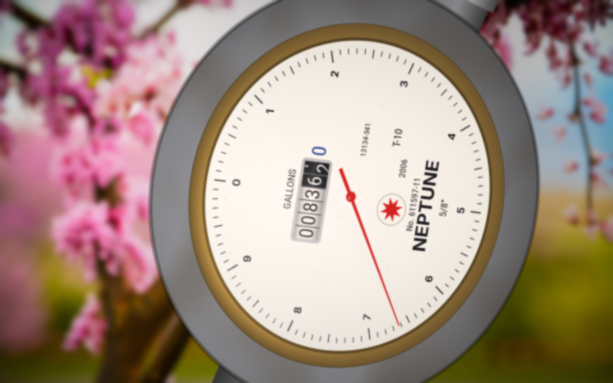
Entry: value=83616.6 unit=gal
